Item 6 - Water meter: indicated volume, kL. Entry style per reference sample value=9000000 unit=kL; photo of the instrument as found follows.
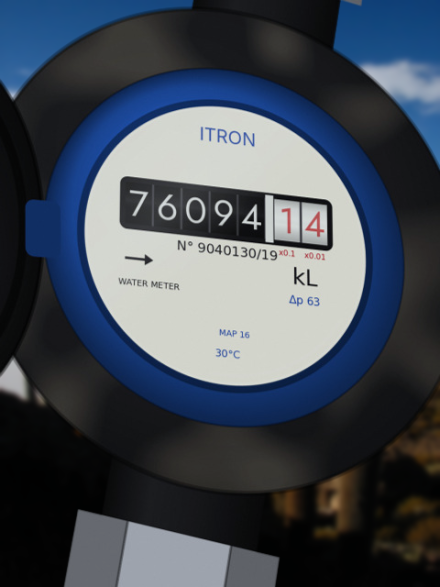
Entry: value=76094.14 unit=kL
